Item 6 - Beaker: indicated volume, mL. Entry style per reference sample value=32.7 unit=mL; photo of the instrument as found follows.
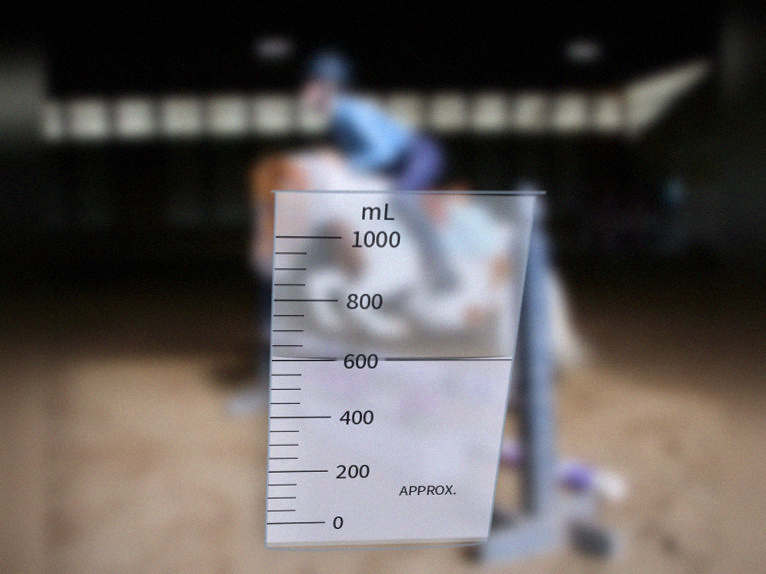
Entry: value=600 unit=mL
